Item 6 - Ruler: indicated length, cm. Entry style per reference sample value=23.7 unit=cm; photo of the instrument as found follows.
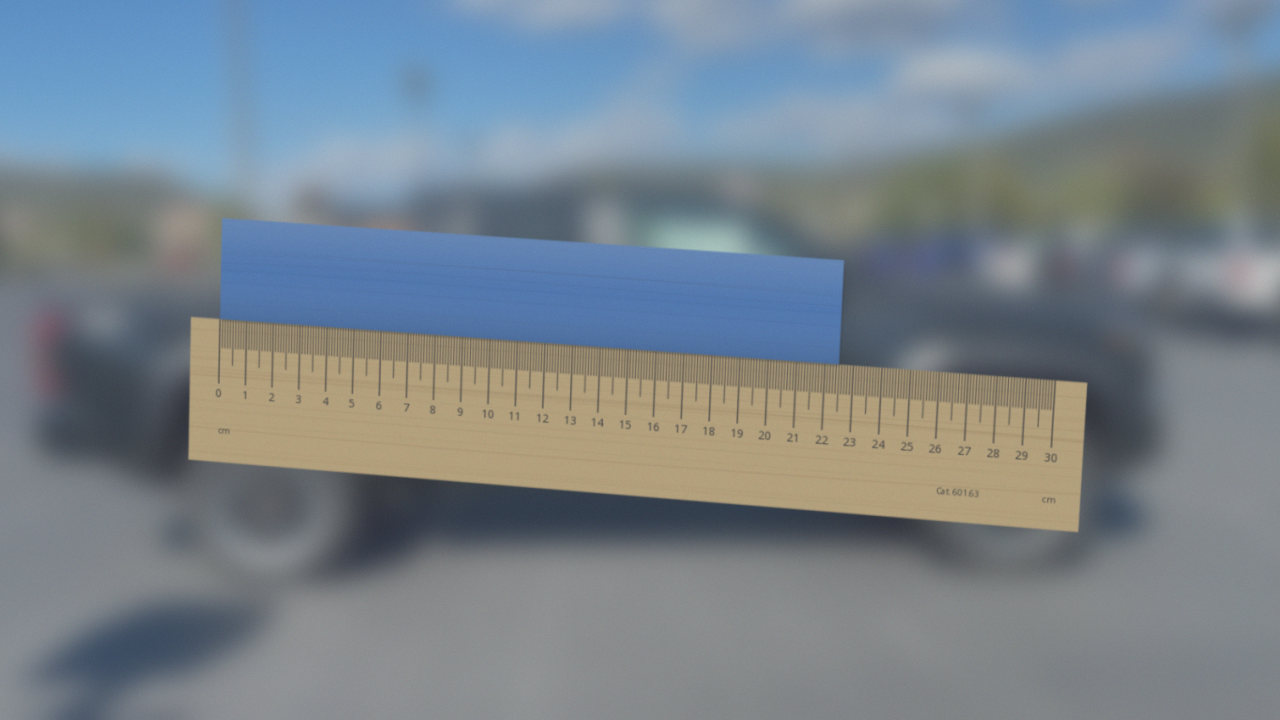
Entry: value=22.5 unit=cm
